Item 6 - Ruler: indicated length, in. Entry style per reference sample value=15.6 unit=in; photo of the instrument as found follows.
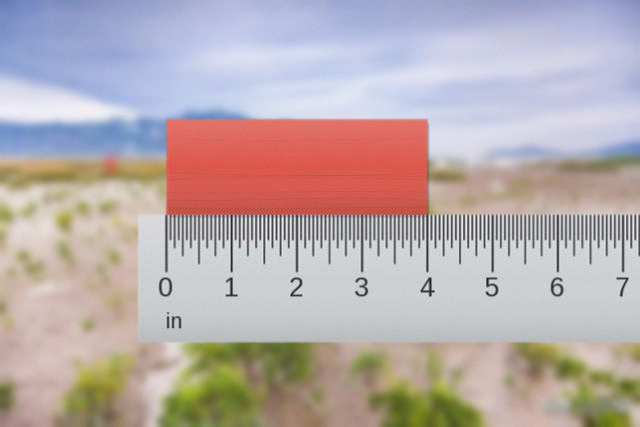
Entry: value=4 unit=in
